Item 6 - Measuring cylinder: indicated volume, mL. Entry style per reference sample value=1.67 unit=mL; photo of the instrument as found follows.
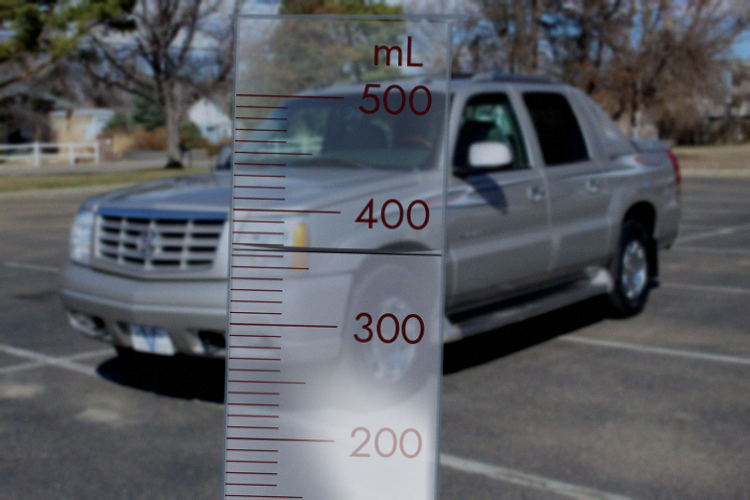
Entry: value=365 unit=mL
